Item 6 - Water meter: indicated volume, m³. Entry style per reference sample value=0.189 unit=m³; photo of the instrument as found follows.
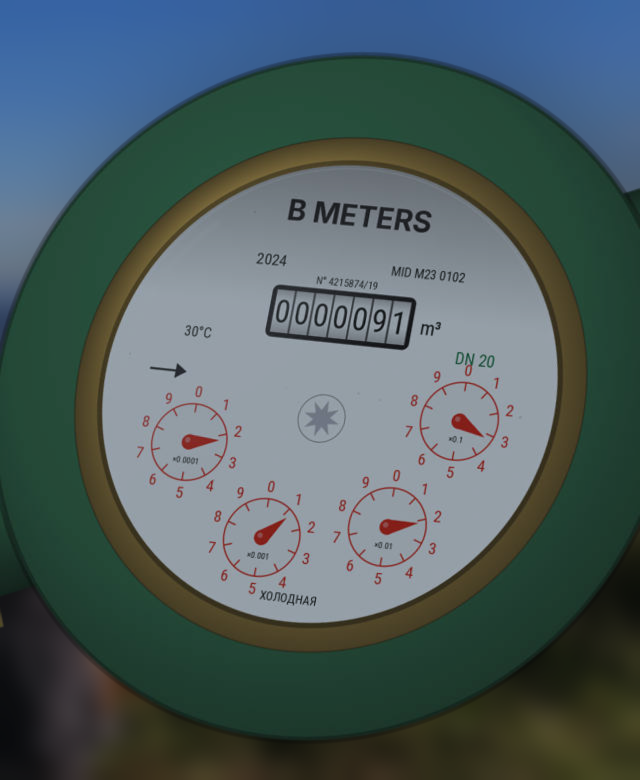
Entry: value=91.3212 unit=m³
